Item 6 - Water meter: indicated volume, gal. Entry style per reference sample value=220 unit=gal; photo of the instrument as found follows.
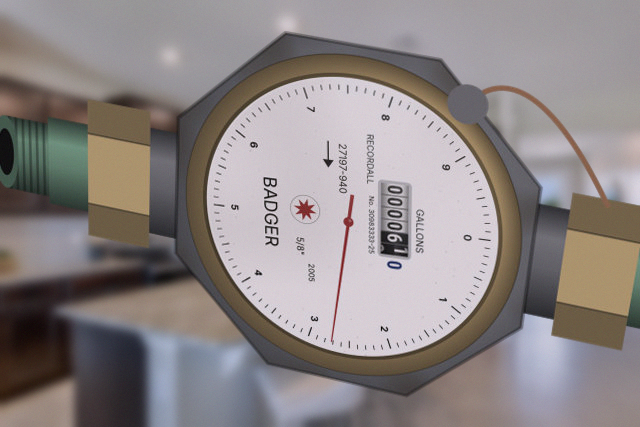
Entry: value=612.7 unit=gal
